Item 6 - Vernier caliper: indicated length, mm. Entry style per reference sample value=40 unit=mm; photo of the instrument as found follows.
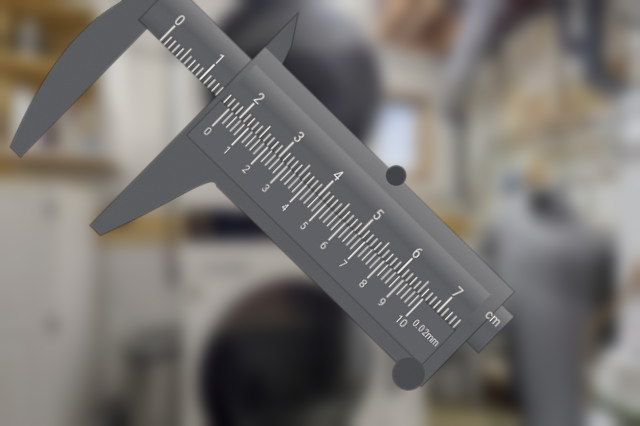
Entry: value=17.5 unit=mm
